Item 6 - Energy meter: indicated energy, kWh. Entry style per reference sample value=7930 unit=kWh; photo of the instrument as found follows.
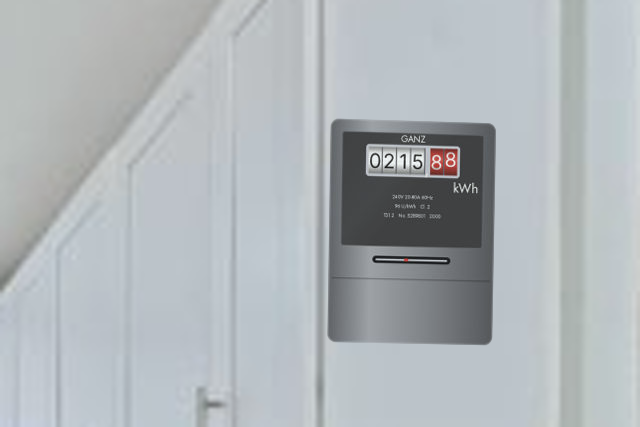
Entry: value=215.88 unit=kWh
